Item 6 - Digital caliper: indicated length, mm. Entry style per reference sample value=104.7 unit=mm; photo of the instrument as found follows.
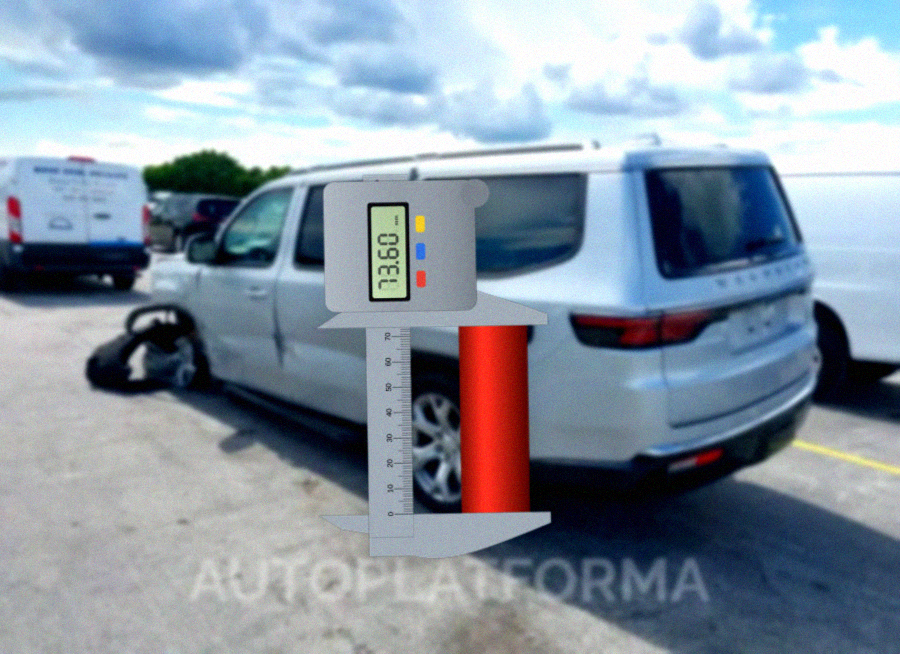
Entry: value=73.60 unit=mm
